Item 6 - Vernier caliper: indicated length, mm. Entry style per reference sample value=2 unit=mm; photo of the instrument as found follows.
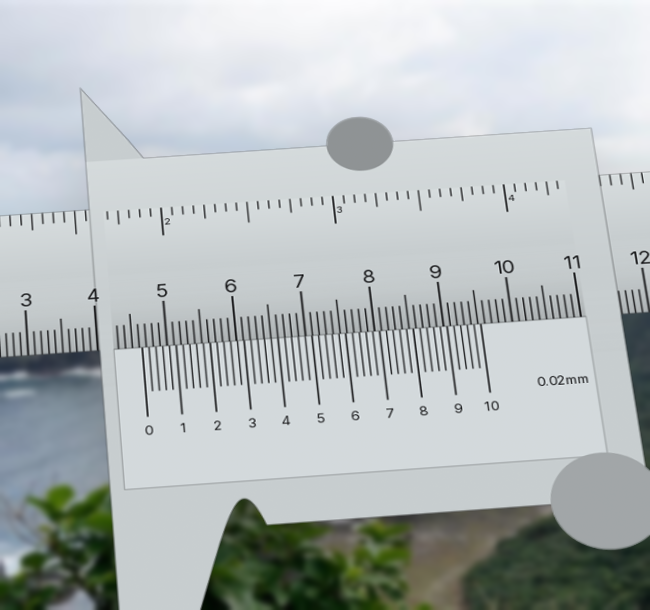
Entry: value=46.4 unit=mm
